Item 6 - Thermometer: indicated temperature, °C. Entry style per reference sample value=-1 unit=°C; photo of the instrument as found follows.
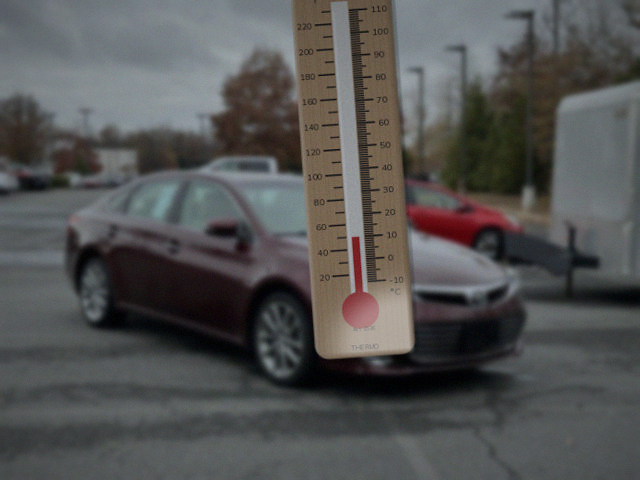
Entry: value=10 unit=°C
